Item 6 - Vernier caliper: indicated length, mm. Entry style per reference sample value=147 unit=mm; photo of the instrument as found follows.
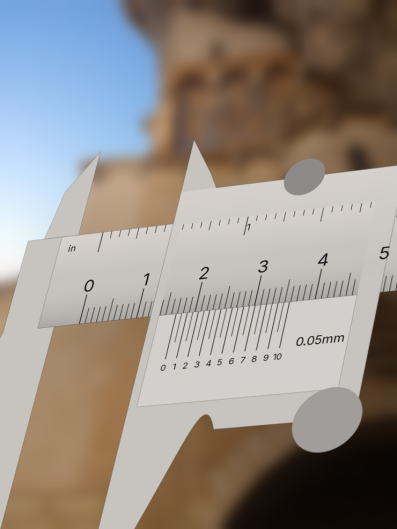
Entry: value=16.8 unit=mm
